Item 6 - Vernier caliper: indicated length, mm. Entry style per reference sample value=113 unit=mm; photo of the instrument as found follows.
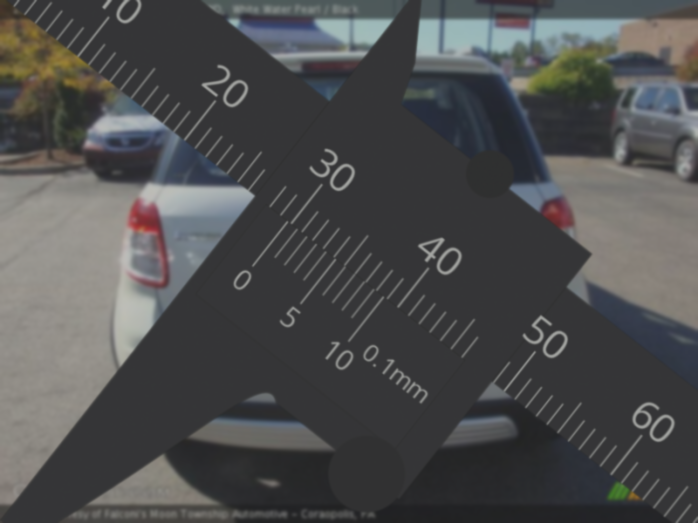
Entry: value=29.7 unit=mm
